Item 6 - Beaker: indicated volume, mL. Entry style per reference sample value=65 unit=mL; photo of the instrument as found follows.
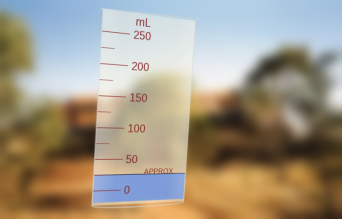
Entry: value=25 unit=mL
